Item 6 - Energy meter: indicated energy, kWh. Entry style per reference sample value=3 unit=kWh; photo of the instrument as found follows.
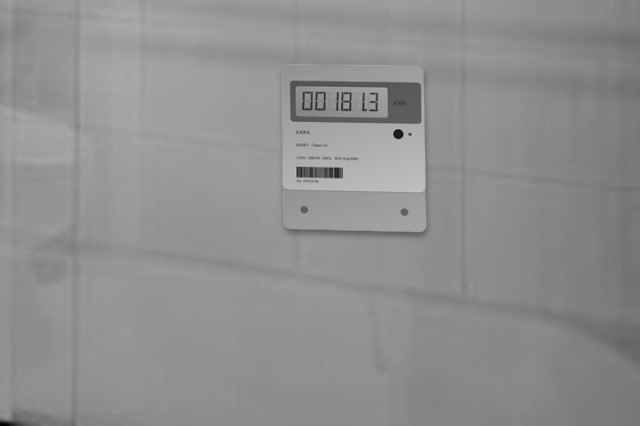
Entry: value=181.3 unit=kWh
